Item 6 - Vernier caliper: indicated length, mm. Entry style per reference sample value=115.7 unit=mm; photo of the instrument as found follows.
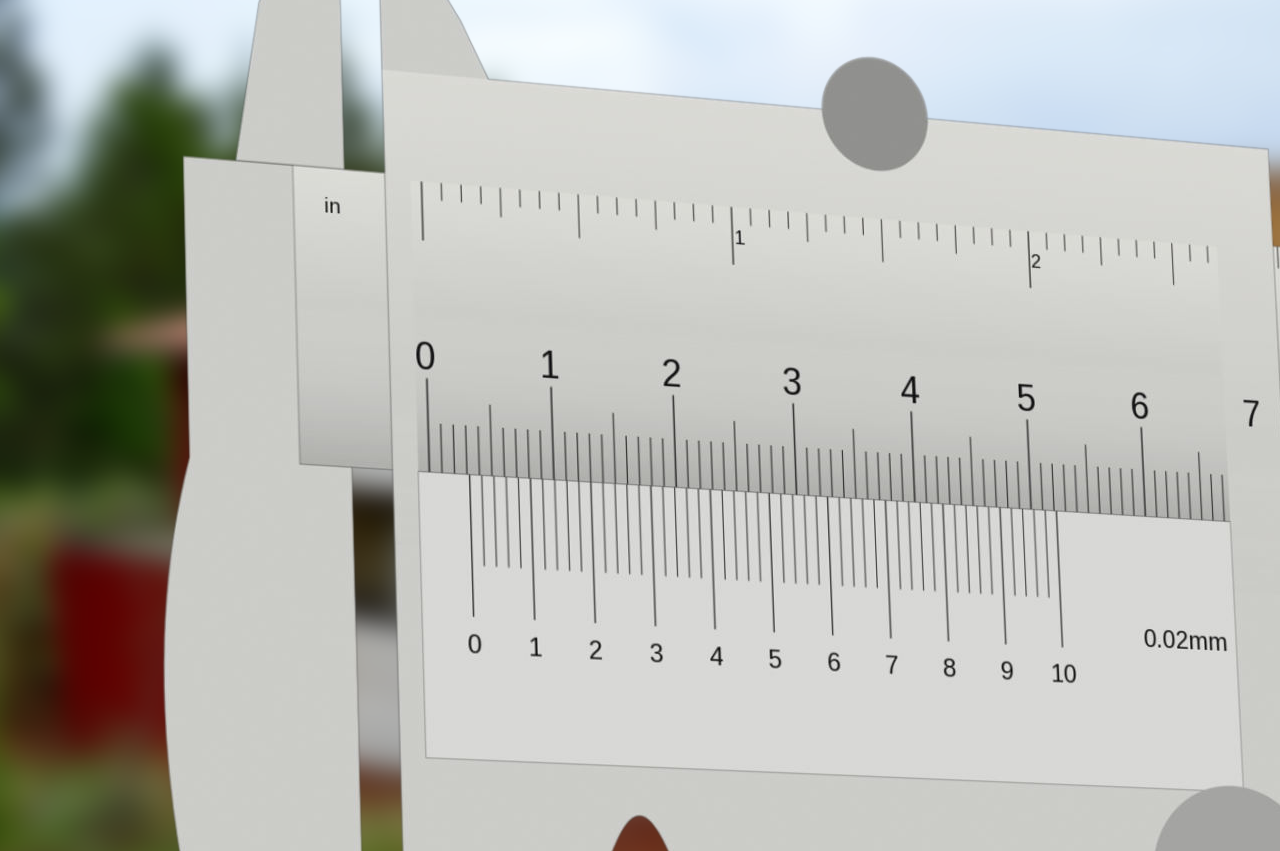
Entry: value=3.2 unit=mm
